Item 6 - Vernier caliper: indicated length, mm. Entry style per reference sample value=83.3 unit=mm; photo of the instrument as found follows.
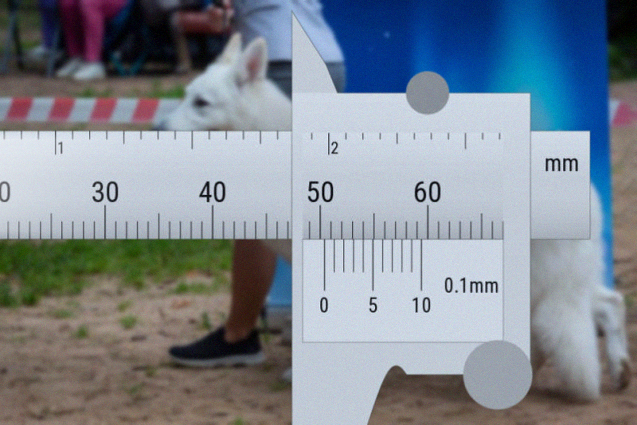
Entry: value=50.4 unit=mm
